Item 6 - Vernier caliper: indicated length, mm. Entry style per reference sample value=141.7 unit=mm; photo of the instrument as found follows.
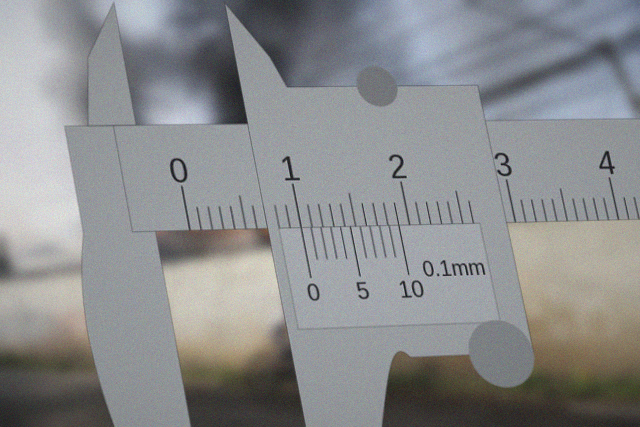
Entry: value=10.0 unit=mm
